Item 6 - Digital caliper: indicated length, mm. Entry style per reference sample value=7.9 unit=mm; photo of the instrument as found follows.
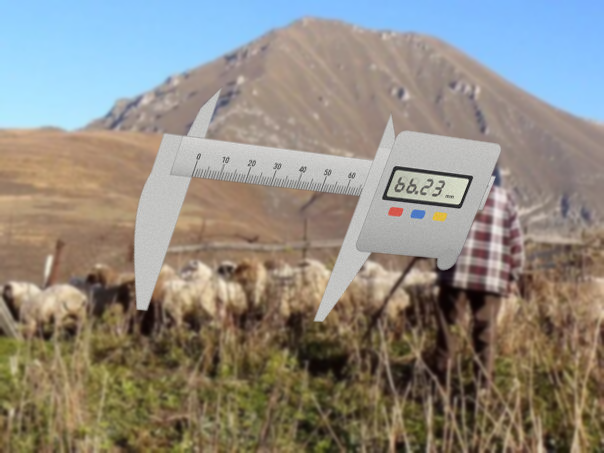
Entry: value=66.23 unit=mm
